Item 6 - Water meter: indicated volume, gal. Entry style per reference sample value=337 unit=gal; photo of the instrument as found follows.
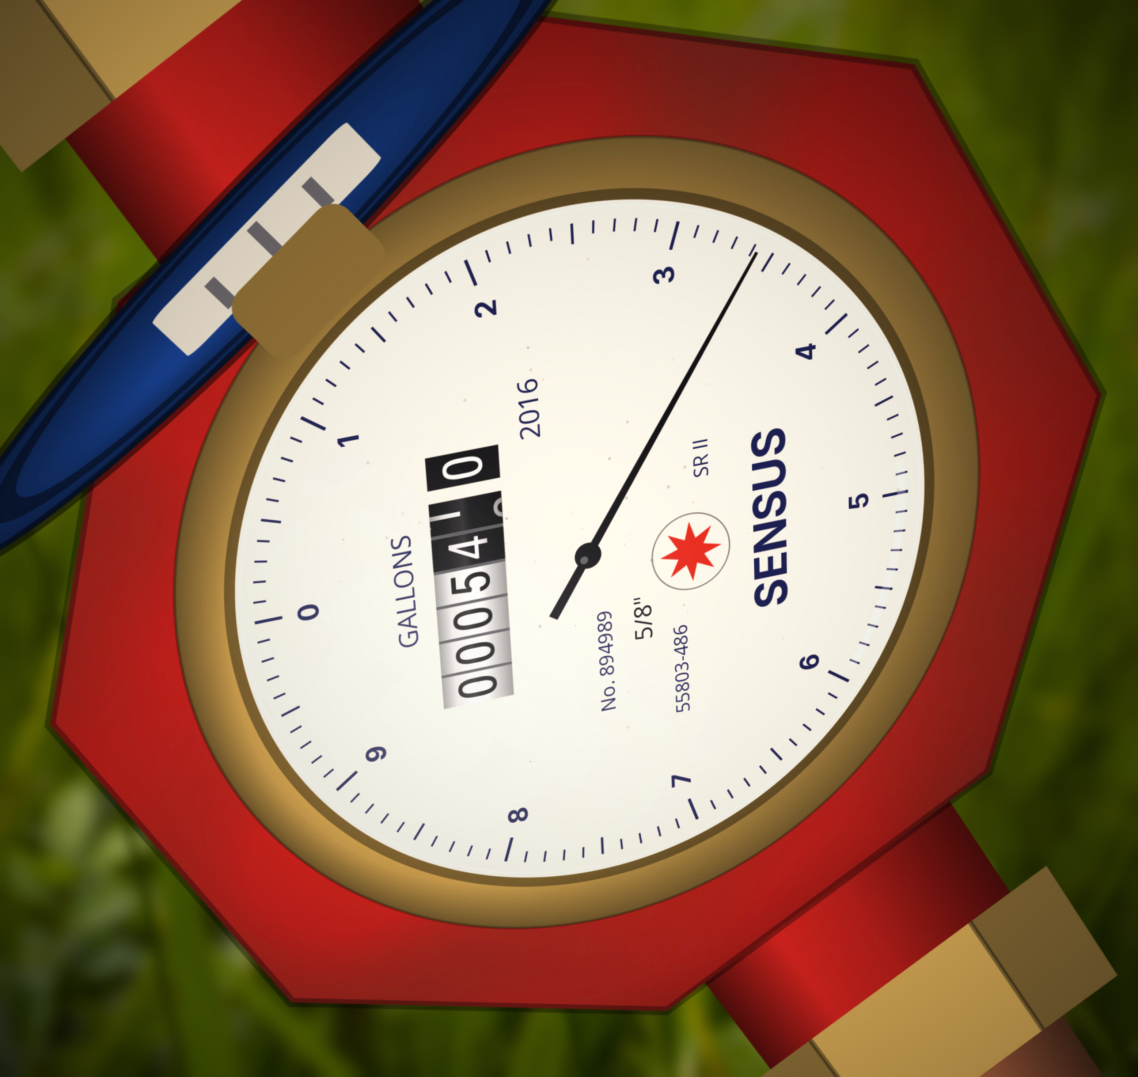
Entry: value=5413.4 unit=gal
